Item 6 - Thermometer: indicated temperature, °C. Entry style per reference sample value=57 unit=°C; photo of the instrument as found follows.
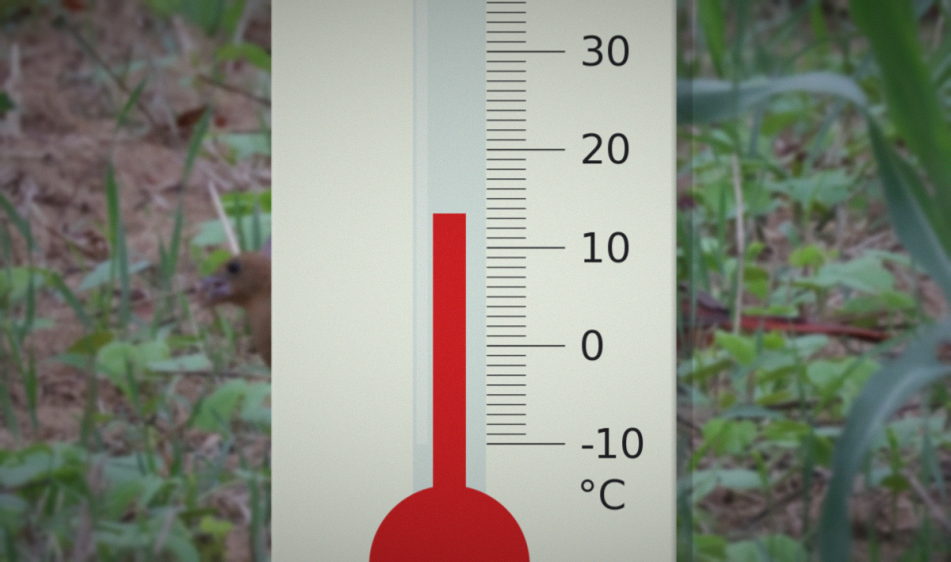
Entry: value=13.5 unit=°C
